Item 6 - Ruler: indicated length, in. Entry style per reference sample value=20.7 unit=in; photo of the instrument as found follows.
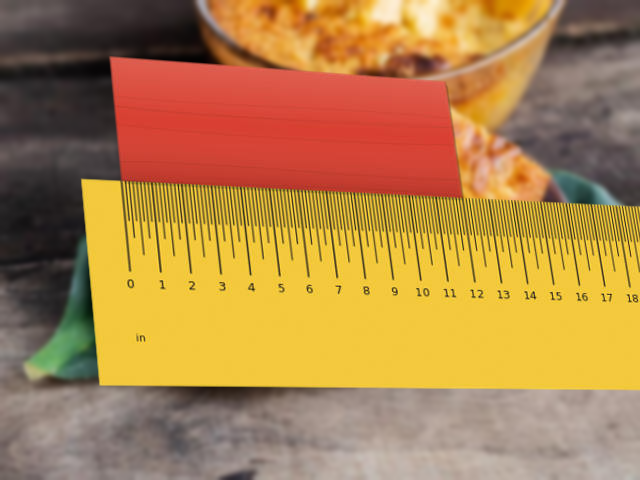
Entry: value=12 unit=in
